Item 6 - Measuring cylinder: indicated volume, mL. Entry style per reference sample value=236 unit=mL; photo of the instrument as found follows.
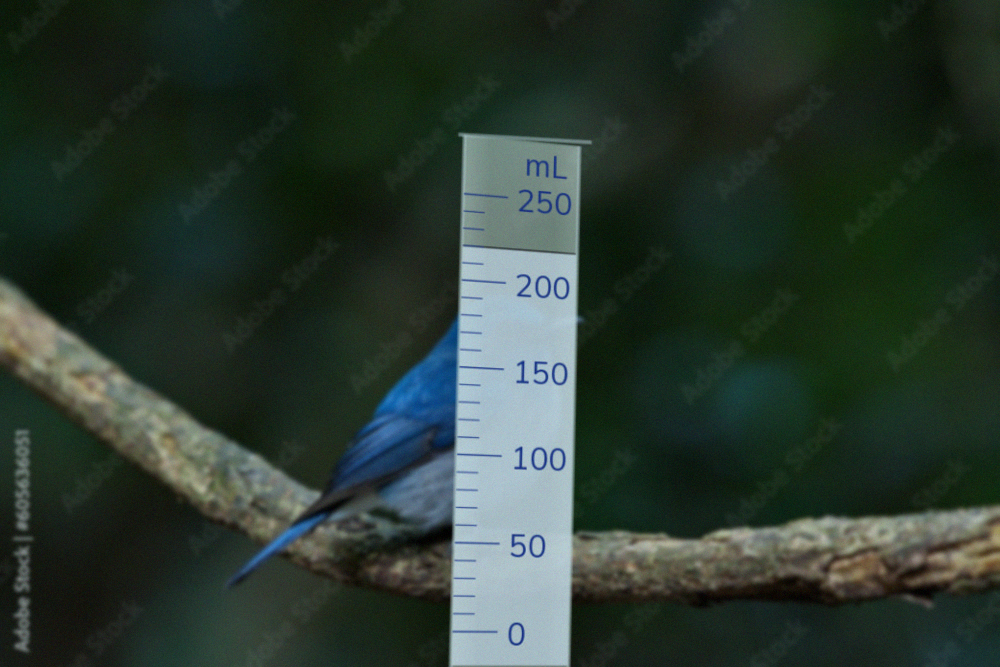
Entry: value=220 unit=mL
